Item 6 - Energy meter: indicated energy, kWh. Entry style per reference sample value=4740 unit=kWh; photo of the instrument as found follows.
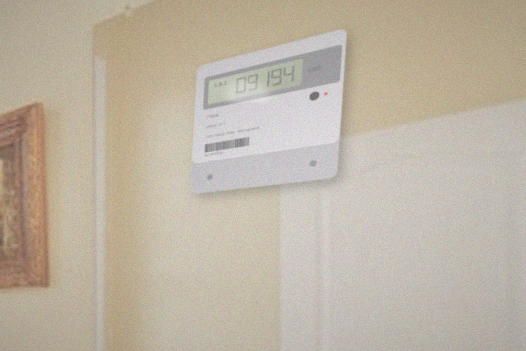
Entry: value=9194 unit=kWh
